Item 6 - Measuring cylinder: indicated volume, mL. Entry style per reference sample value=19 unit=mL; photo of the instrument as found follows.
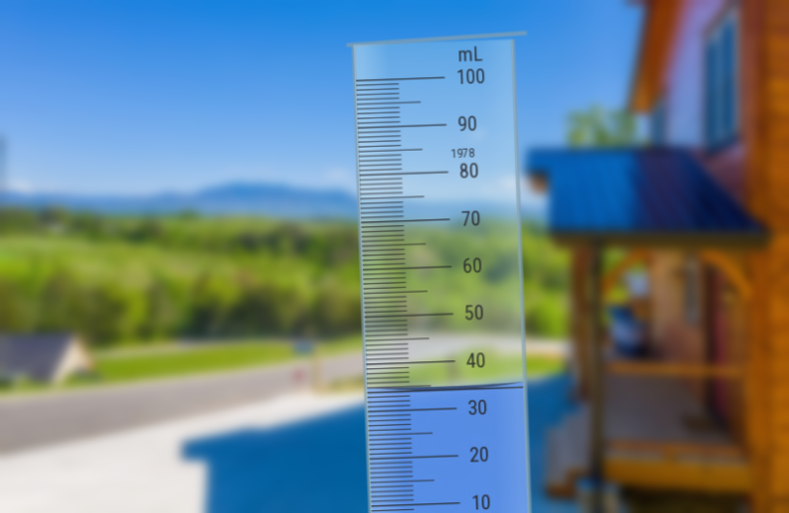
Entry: value=34 unit=mL
